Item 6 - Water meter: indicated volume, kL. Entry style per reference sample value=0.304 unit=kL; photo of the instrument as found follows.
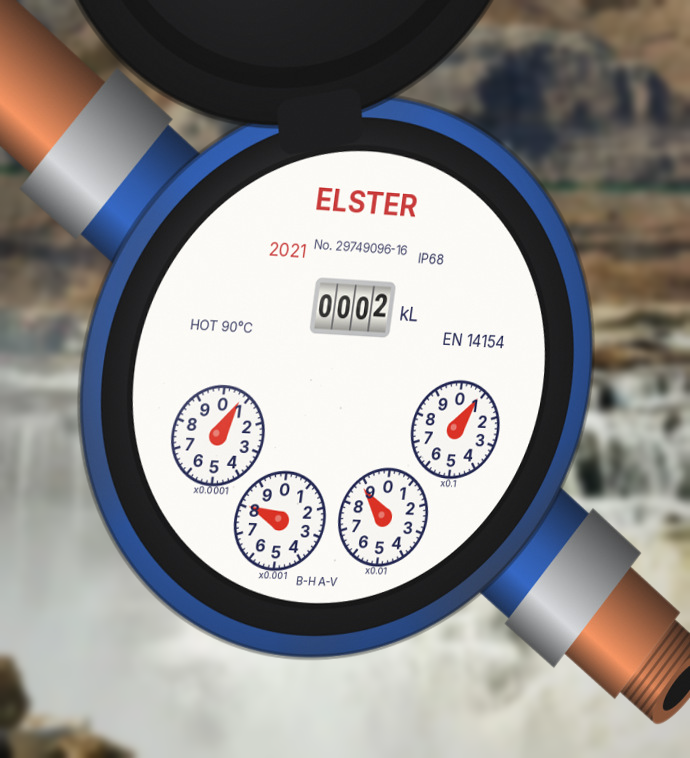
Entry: value=2.0880 unit=kL
